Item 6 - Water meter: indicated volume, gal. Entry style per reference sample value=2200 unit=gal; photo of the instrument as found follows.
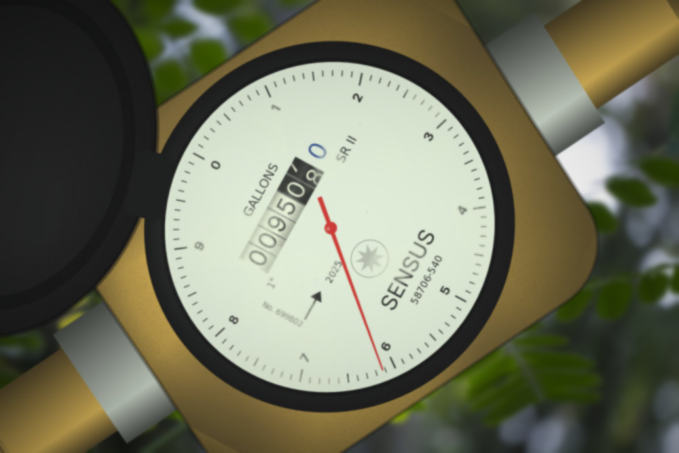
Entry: value=95076.1 unit=gal
